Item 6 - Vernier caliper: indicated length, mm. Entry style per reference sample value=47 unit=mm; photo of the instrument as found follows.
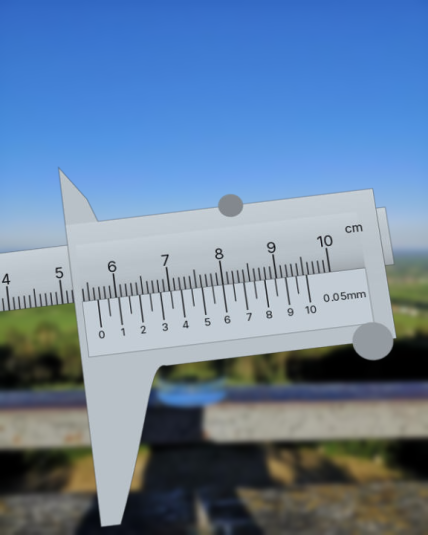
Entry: value=56.6 unit=mm
